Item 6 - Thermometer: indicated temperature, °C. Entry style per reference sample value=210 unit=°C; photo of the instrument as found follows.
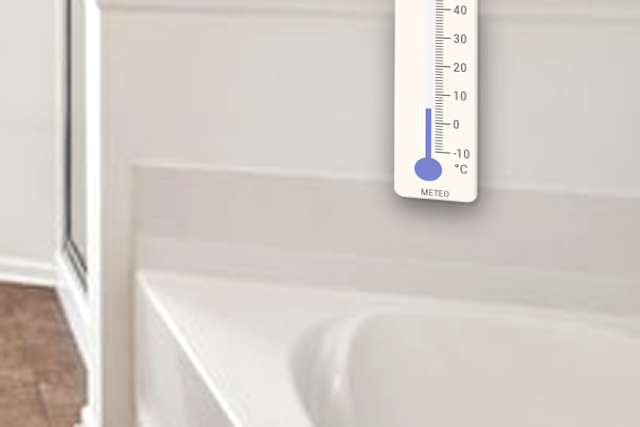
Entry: value=5 unit=°C
